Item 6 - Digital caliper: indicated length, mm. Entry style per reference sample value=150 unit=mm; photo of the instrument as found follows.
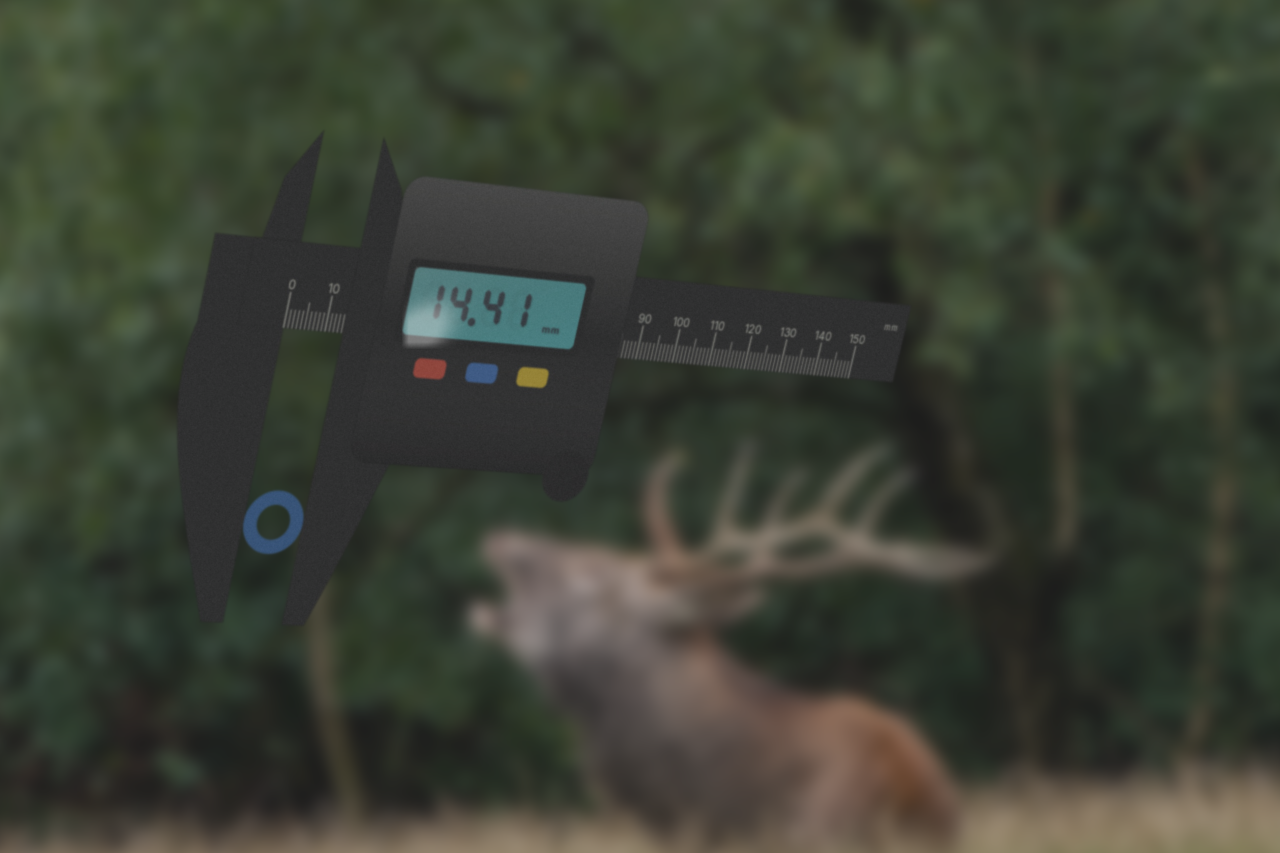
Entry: value=14.41 unit=mm
